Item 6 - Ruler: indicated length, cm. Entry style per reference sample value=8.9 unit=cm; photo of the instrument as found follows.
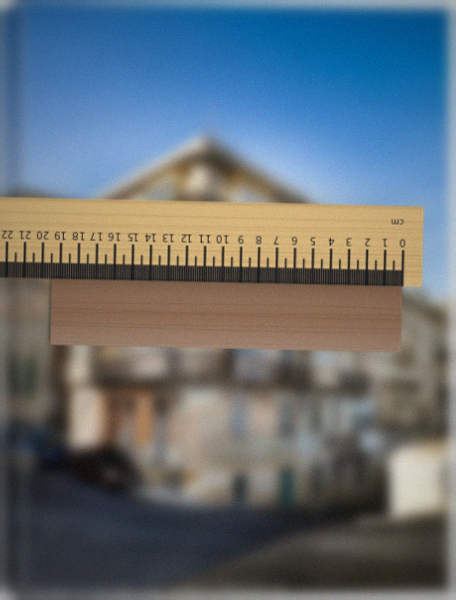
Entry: value=19.5 unit=cm
